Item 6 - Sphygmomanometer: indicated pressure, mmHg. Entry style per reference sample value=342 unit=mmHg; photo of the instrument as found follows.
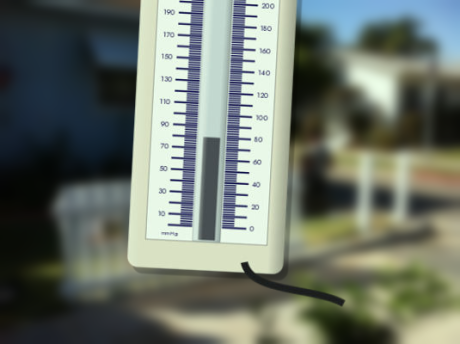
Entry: value=80 unit=mmHg
